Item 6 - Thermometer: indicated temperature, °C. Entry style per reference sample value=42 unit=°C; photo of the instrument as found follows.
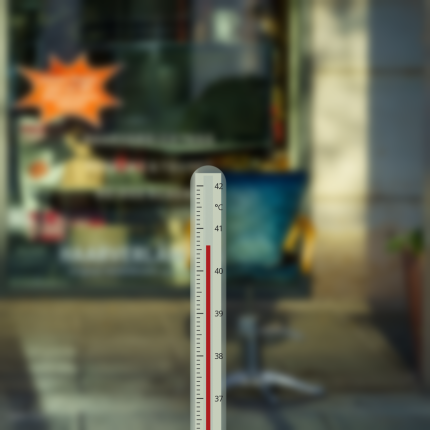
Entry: value=40.6 unit=°C
